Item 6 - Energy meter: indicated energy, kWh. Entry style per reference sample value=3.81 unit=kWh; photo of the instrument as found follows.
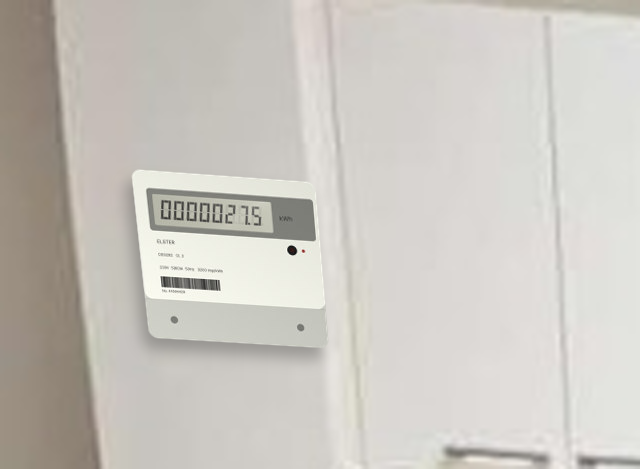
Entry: value=27.5 unit=kWh
